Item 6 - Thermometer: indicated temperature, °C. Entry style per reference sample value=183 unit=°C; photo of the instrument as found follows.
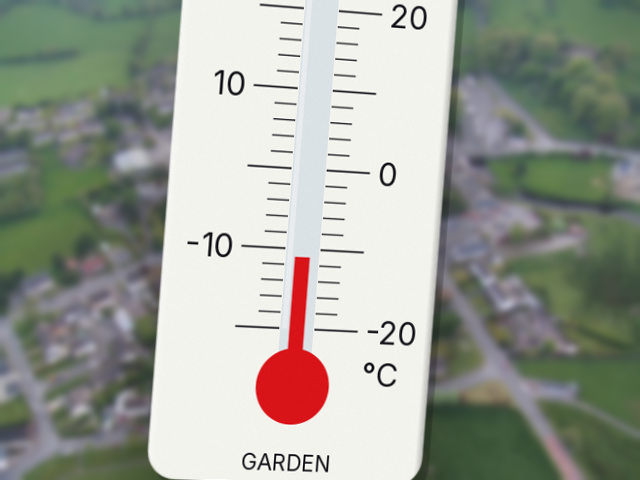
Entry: value=-11 unit=°C
